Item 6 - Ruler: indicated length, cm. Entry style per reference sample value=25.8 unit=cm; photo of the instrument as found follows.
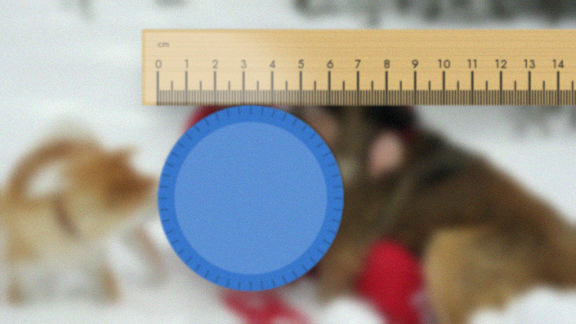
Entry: value=6.5 unit=cm
